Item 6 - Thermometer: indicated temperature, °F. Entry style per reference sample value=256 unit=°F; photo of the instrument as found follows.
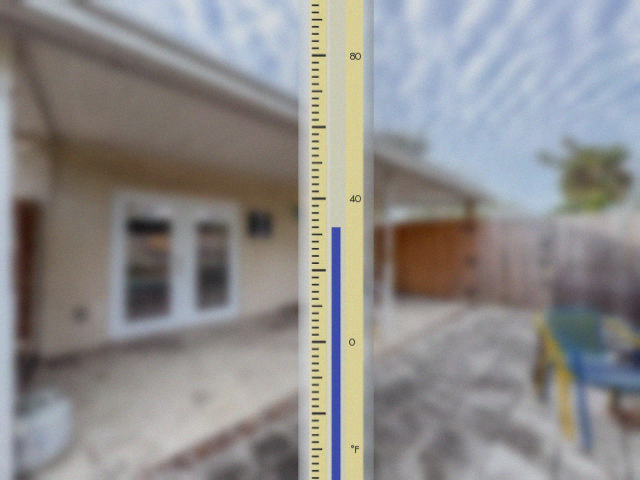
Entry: value=32 unit=°F
